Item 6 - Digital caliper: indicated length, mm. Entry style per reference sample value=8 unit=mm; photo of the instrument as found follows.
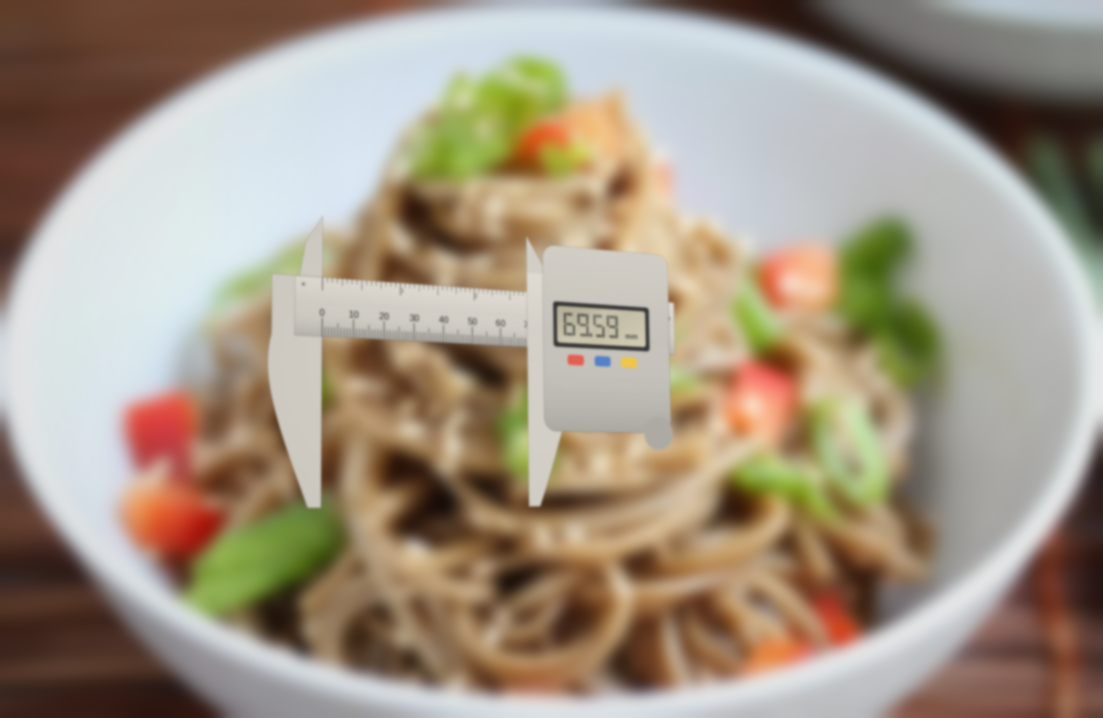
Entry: value=69.59 unit=mm
